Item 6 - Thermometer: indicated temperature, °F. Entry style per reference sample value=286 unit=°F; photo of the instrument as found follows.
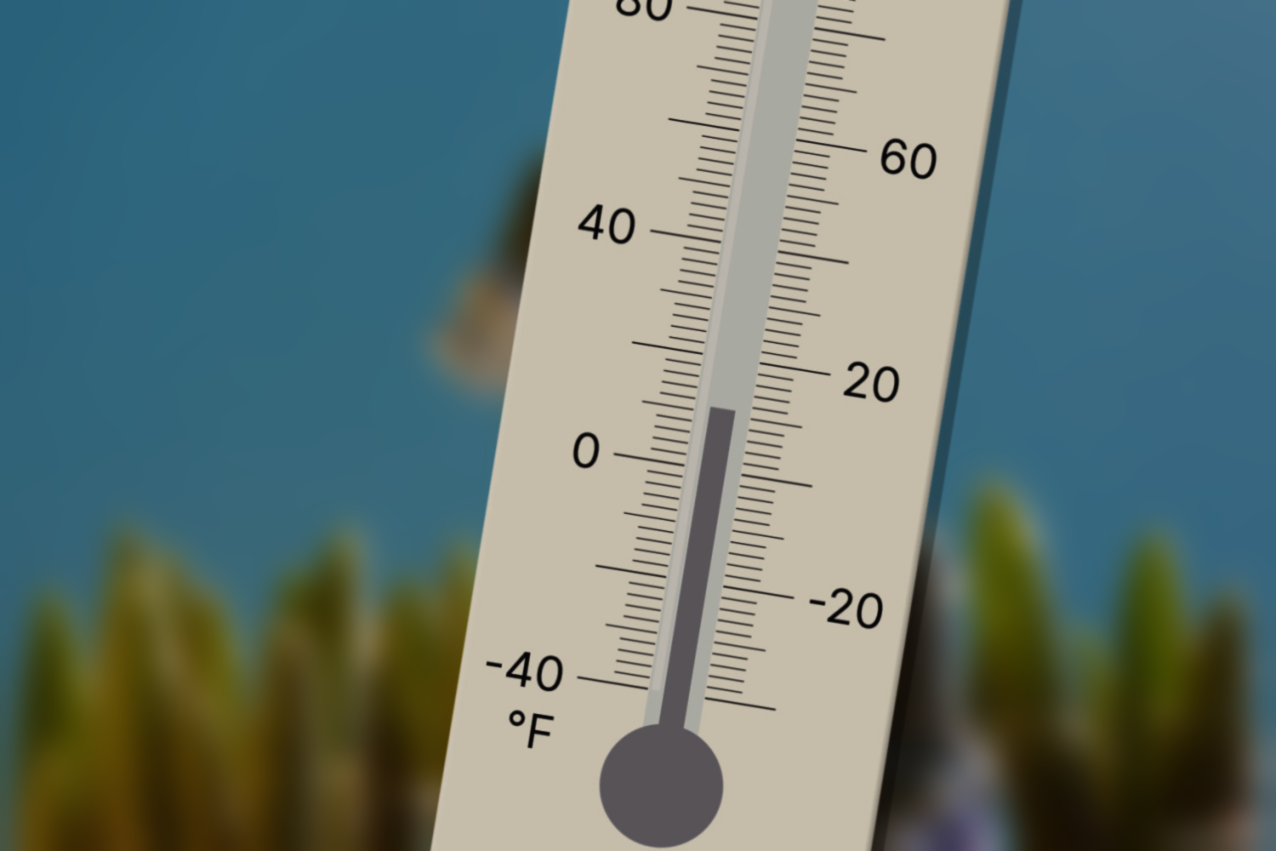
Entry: value=11 unit=°F
